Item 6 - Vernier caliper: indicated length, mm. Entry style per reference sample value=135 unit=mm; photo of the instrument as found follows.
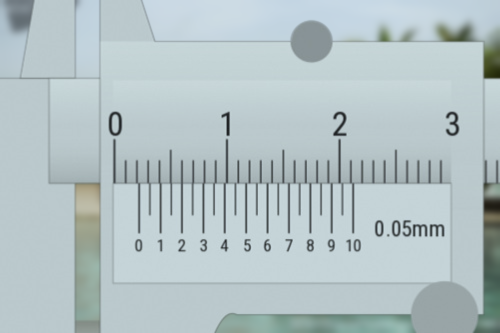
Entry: value=2.2 unit=mm
